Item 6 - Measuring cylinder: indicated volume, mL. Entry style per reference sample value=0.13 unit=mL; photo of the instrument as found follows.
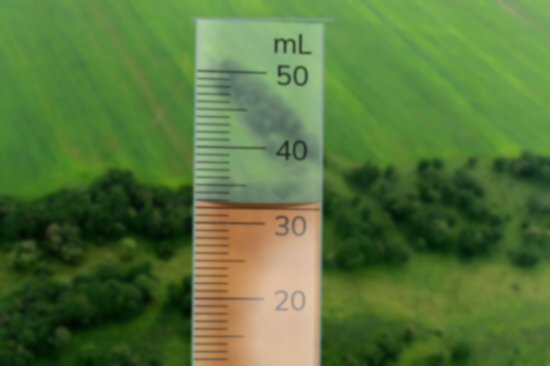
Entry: value=32 unit=mL
